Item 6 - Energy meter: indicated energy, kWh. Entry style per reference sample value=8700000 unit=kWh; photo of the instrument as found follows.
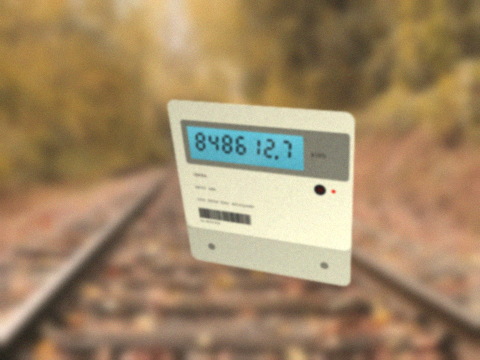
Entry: value=848612.7 unit=kWh
